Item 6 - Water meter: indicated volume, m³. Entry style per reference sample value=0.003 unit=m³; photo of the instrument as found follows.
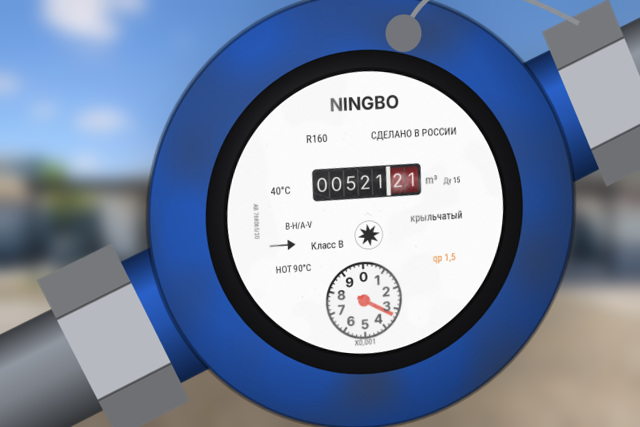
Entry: value=521.213 unit=m³
